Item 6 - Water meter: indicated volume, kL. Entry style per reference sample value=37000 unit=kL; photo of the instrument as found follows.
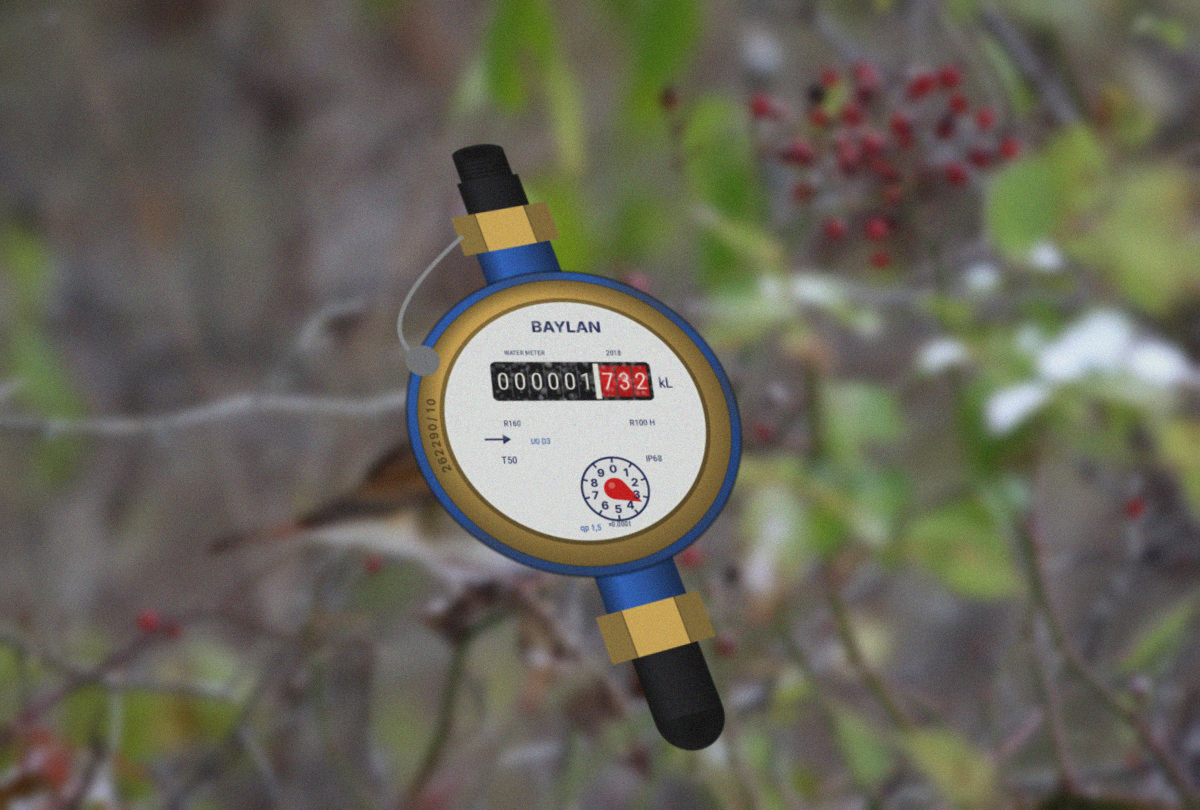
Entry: value=1.7323 unit=kL
